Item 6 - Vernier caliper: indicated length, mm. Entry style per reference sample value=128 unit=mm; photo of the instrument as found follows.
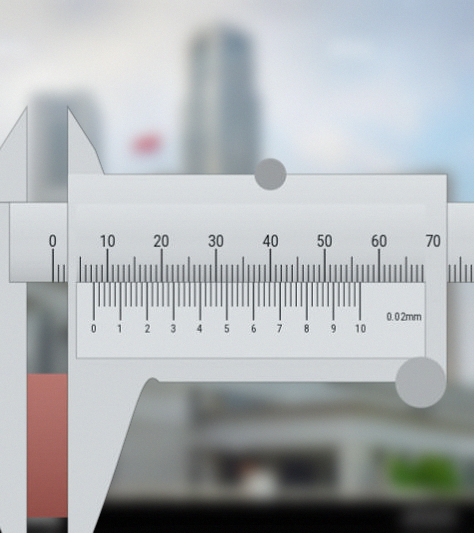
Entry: value=7.5 unit=mm
